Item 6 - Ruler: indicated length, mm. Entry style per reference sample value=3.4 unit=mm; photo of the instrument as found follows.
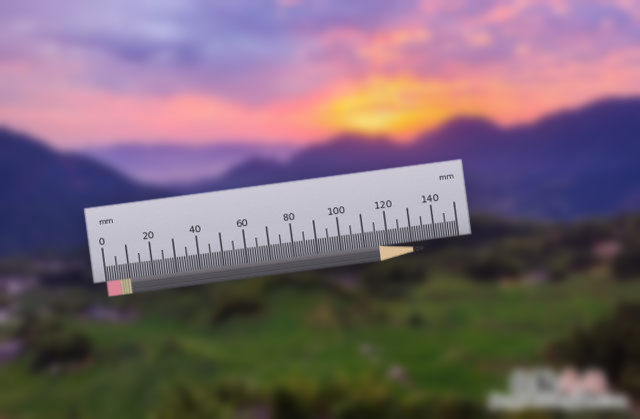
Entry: value=135 unit=mm
